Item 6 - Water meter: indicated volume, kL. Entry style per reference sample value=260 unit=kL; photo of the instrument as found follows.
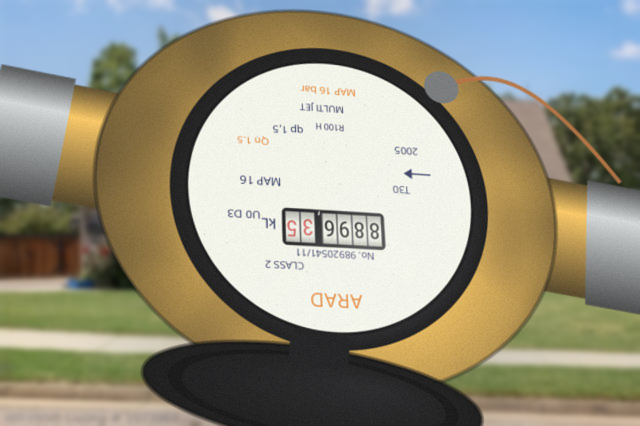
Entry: value=8896.35 unit=kL
